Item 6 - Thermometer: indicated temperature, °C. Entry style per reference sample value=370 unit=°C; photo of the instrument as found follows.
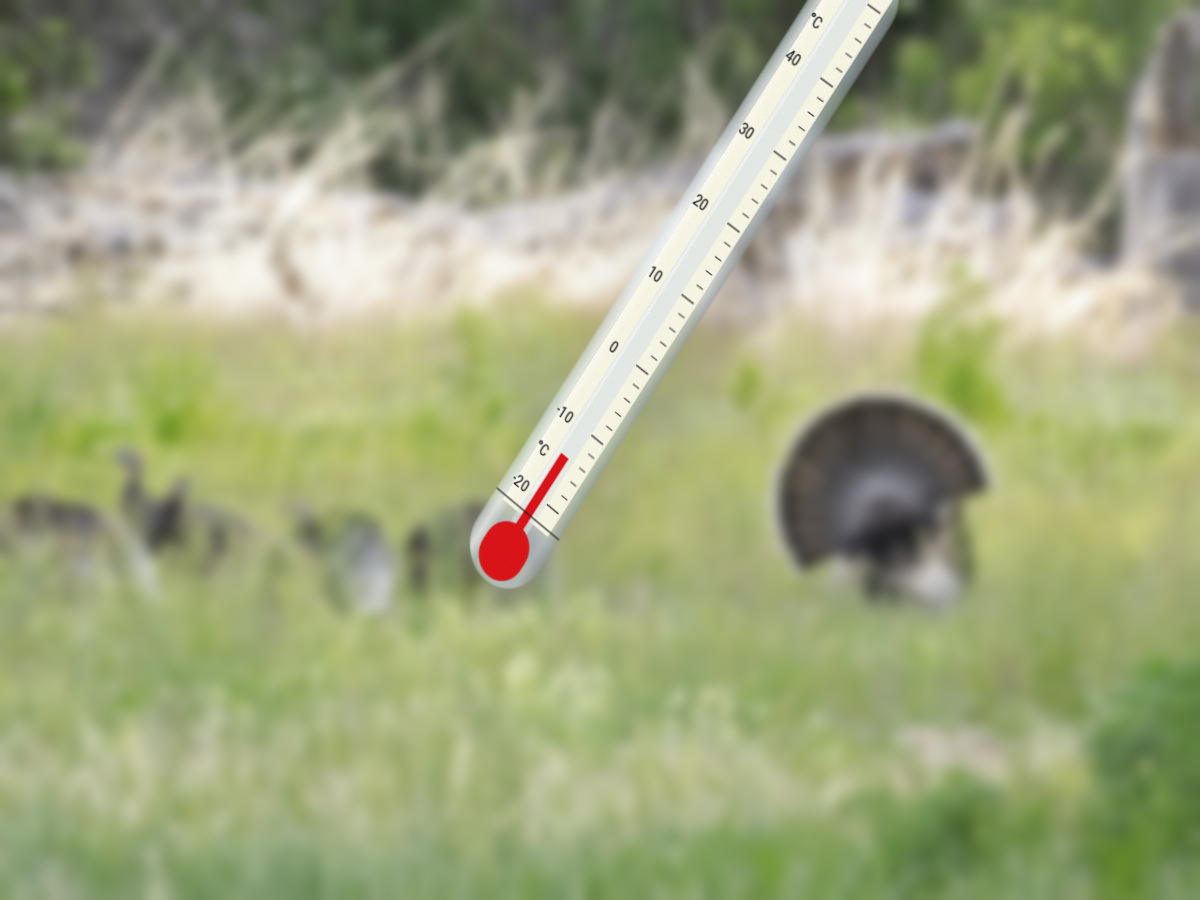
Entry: value=-14 unit=°C
